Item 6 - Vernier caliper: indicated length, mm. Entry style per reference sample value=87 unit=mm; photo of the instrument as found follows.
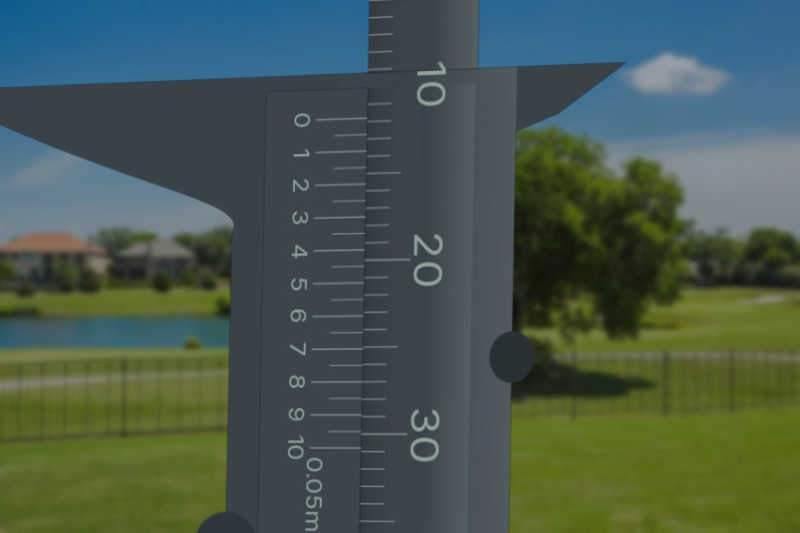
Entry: value=11.8 unit=mm
